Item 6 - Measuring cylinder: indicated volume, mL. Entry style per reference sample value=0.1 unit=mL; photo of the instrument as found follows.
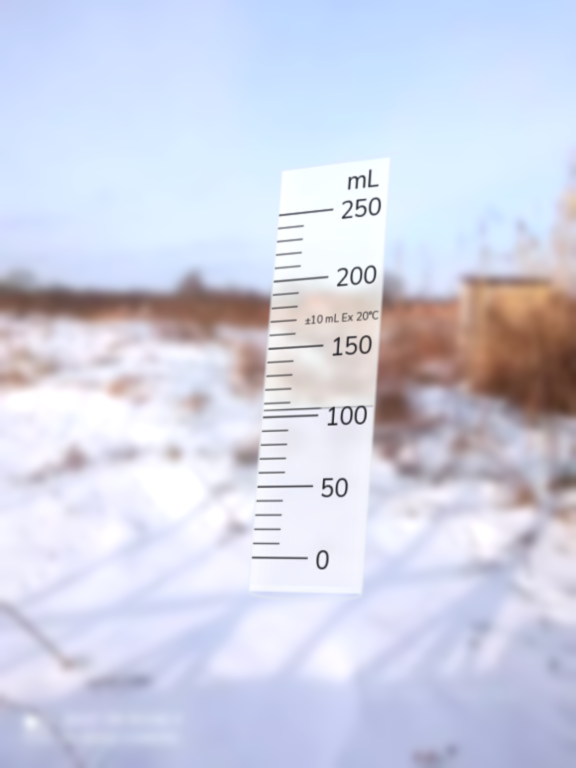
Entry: value=105 unit=mL
